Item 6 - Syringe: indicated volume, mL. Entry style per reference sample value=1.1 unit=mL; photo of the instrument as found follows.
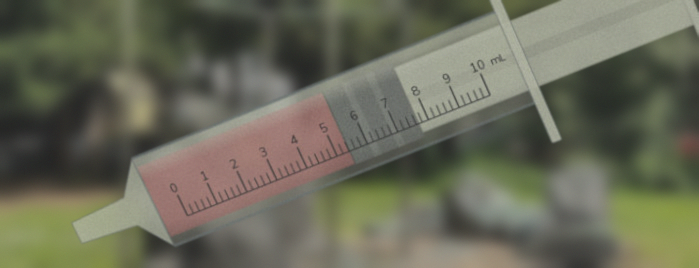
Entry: value=5.4 unit=mL
